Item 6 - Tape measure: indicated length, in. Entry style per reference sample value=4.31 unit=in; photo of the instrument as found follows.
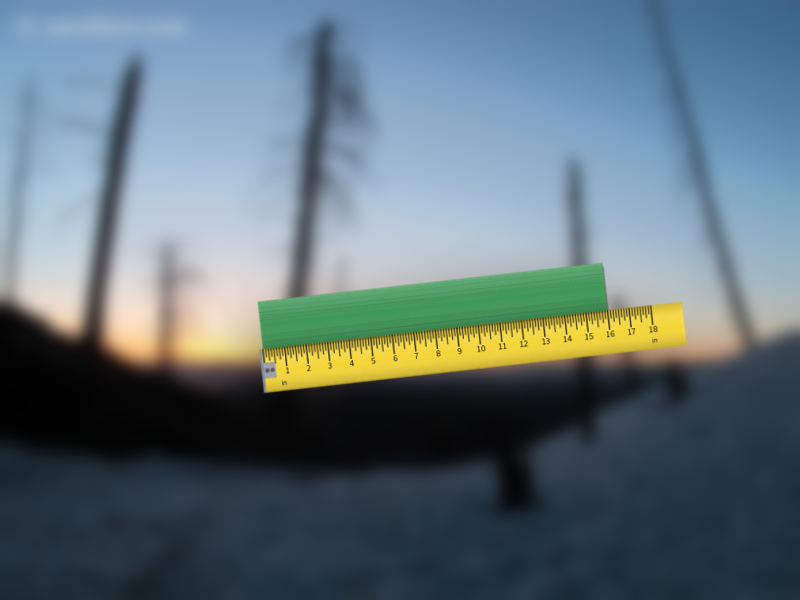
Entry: value=16 unit=in
